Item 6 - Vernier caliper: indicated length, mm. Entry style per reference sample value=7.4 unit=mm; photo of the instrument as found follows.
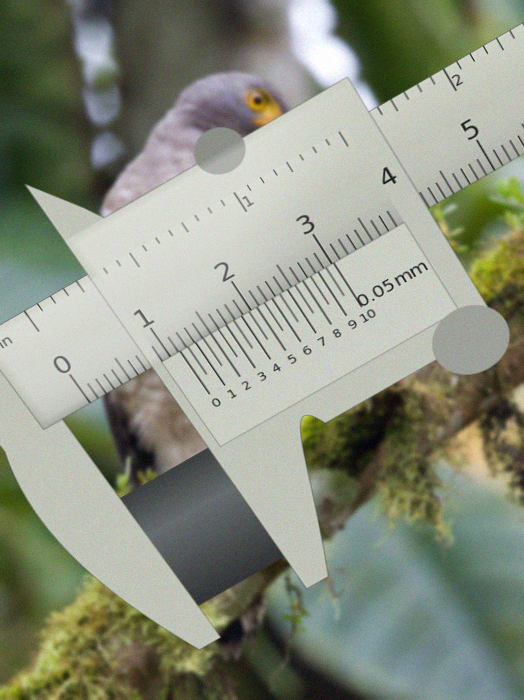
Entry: value=11.2 unit=mm
